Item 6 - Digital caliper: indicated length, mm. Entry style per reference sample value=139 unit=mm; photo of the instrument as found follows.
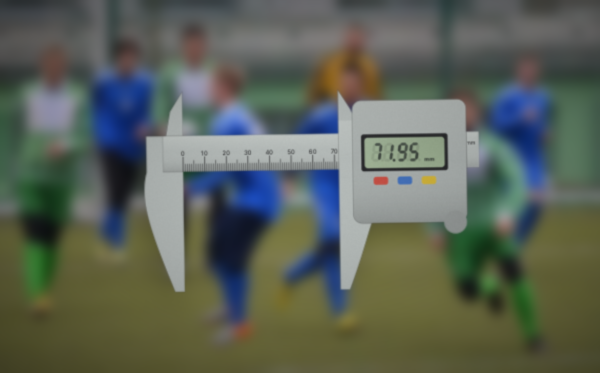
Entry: value=71.95 unit=mm
